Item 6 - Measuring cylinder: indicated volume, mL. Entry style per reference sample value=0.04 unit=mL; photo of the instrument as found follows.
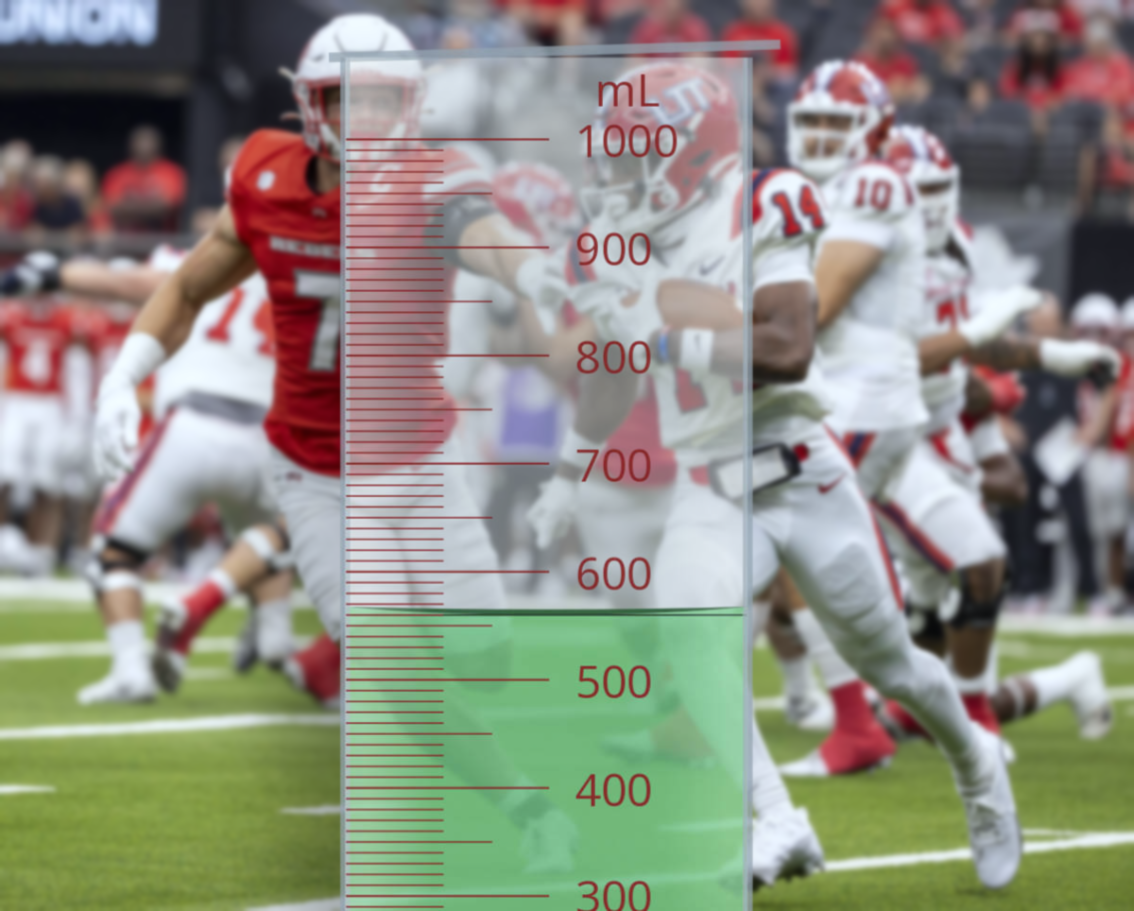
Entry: value=560 unit=mL
